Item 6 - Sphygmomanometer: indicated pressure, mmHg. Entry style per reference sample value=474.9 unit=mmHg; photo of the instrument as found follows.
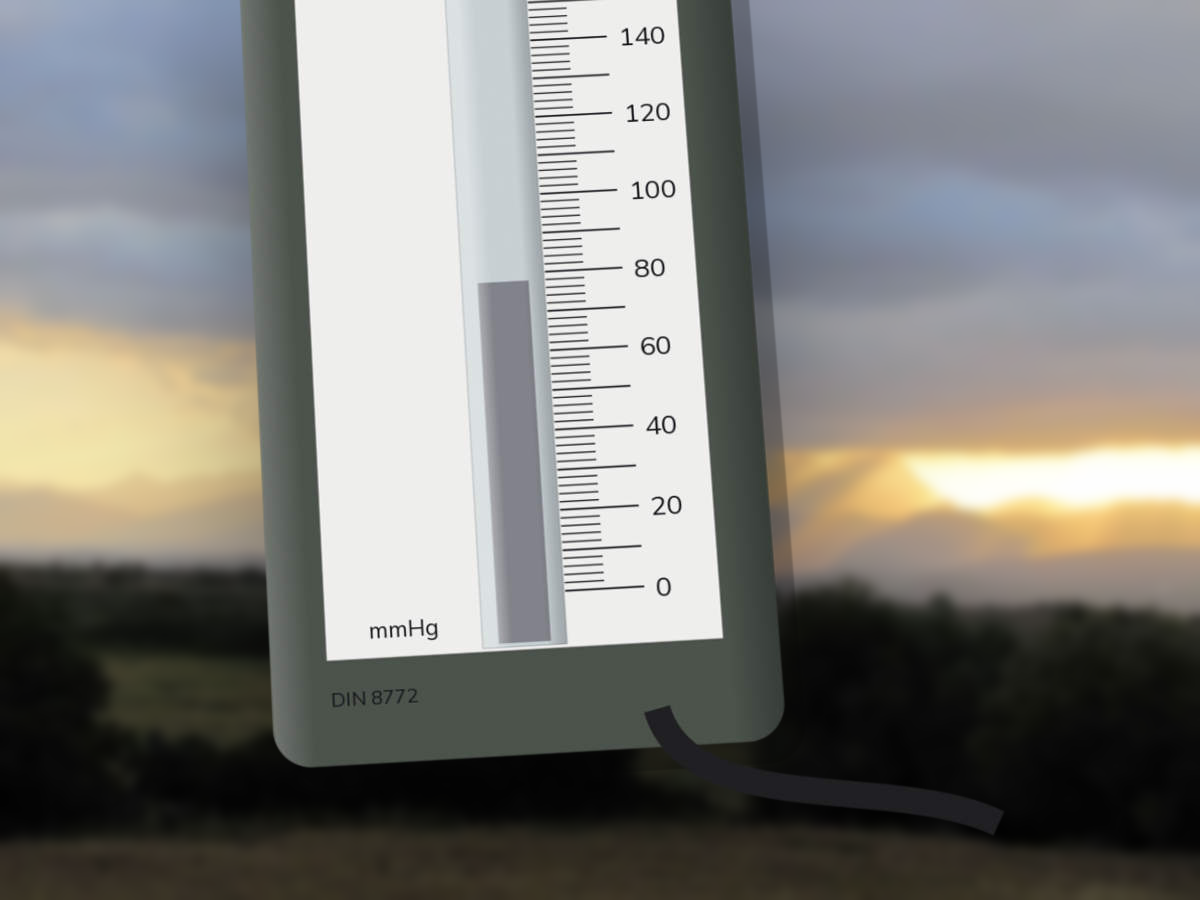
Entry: value=78 unit=mmHg
